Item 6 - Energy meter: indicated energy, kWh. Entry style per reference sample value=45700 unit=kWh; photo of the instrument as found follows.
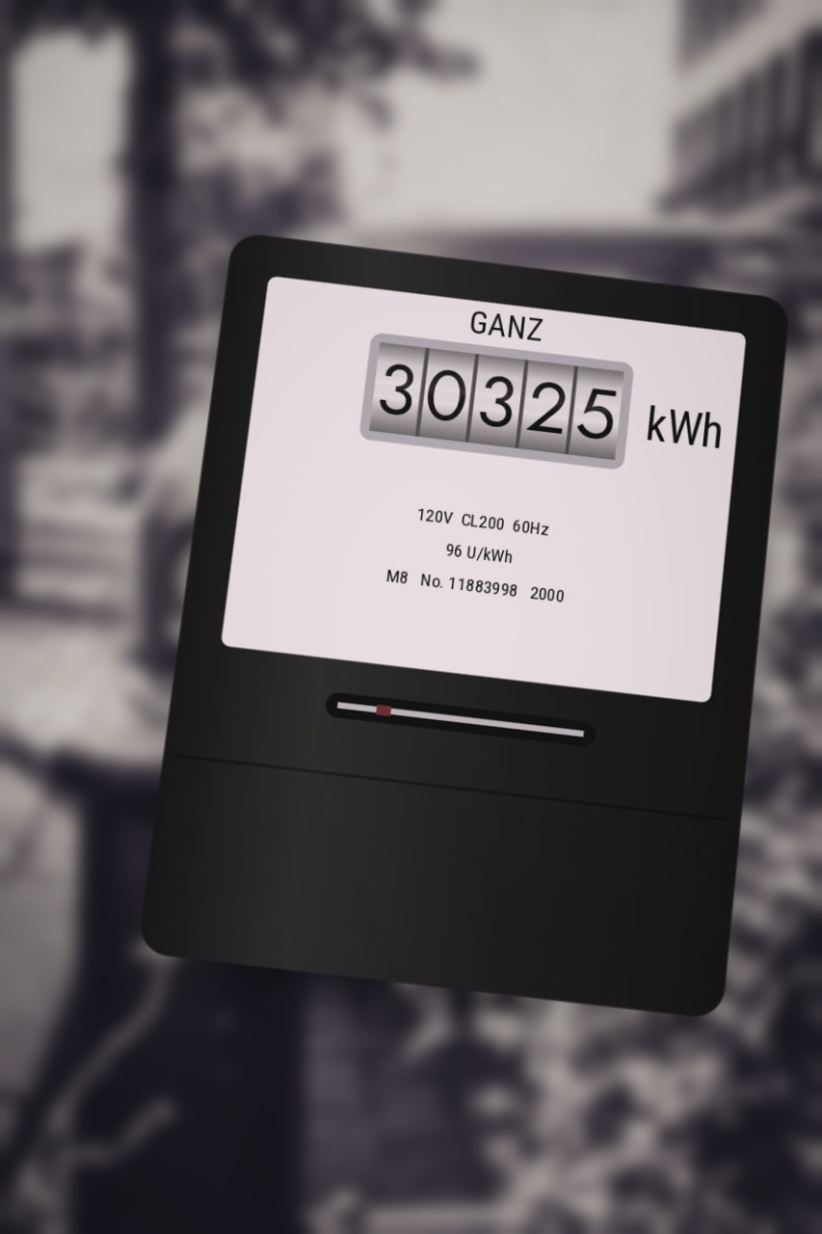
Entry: value=30325 unit=kWh
